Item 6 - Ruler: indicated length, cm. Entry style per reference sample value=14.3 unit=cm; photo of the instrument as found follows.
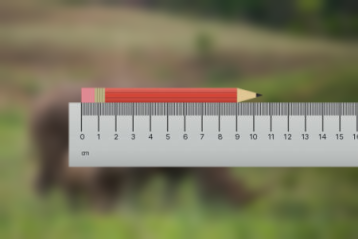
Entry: value=10.5 unit=cm
